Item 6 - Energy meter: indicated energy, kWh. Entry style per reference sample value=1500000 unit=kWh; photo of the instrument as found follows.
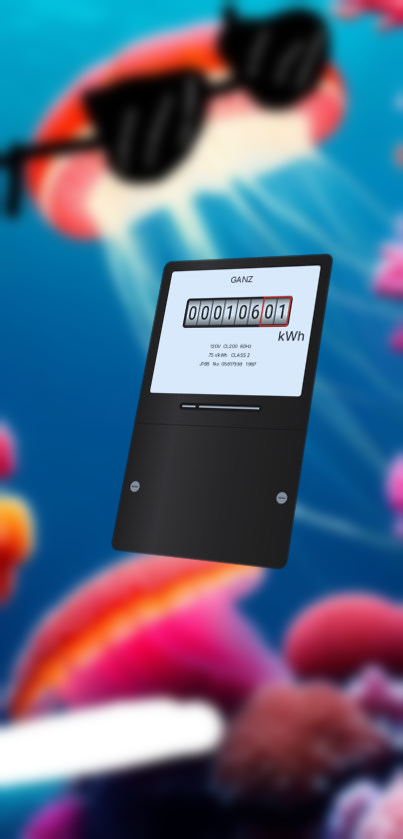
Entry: value=106.01 unit=kWh
